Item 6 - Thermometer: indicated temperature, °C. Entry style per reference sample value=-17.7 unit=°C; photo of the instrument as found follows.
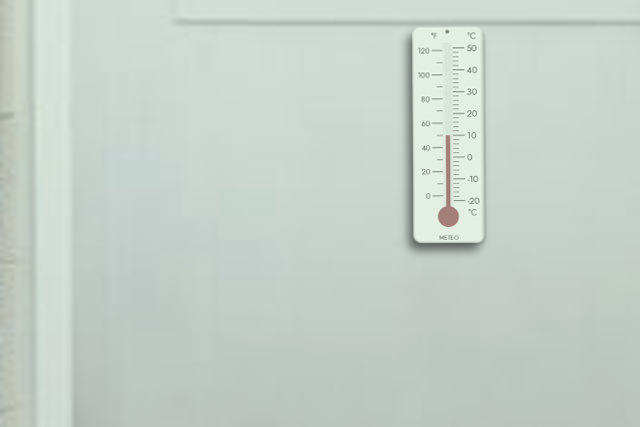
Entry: value=10 unit=°C
